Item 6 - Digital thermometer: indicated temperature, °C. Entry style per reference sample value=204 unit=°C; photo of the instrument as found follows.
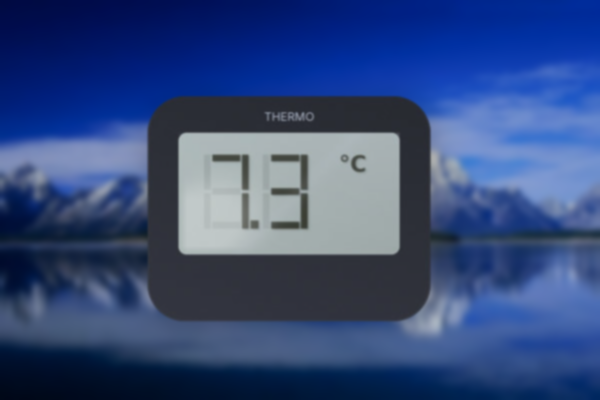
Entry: value=7.3 unit=°C
